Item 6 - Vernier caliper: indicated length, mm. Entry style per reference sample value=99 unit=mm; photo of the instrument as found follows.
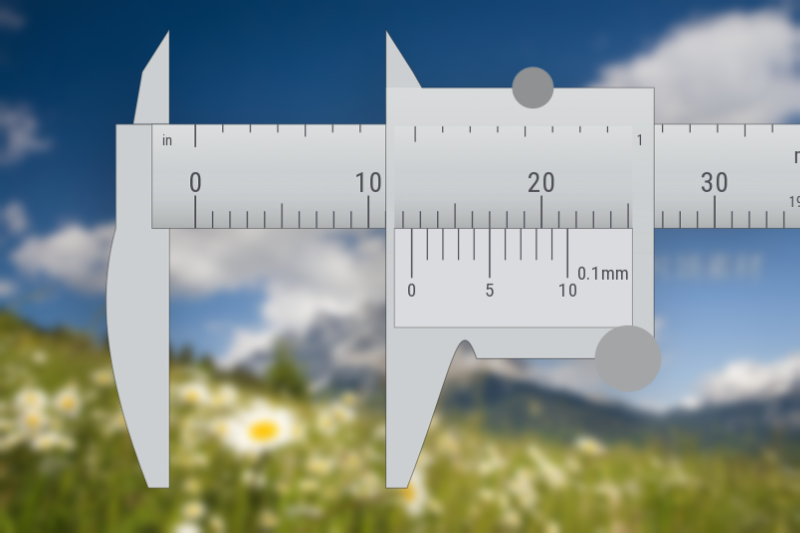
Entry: value=12.5 unit=mm
